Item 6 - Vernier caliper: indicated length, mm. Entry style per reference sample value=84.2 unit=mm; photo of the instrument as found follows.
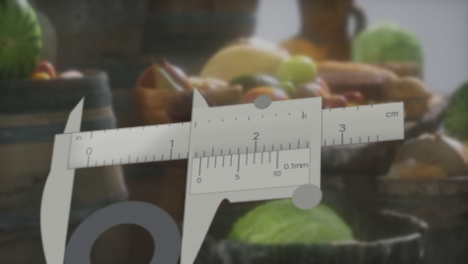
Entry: value=13.6 unit=mm
